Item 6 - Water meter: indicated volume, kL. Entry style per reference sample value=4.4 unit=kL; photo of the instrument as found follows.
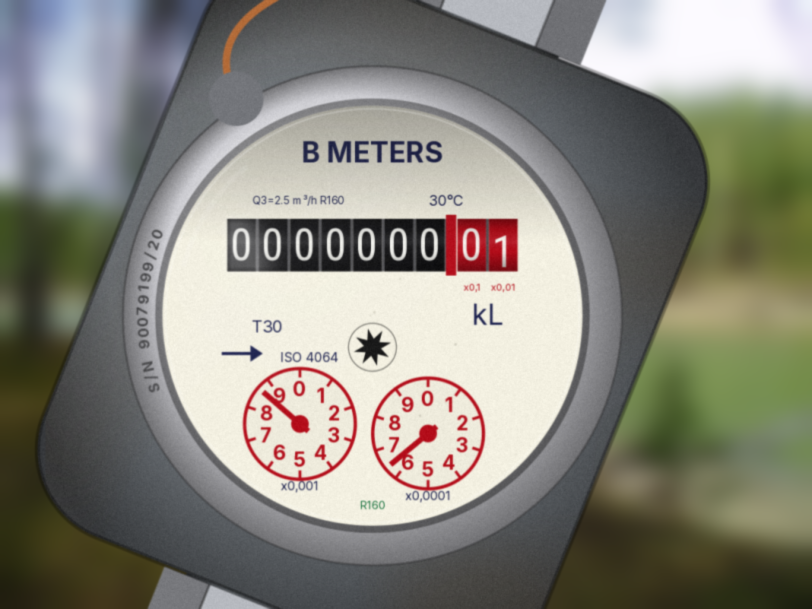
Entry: value=0.0086 unit=kL
